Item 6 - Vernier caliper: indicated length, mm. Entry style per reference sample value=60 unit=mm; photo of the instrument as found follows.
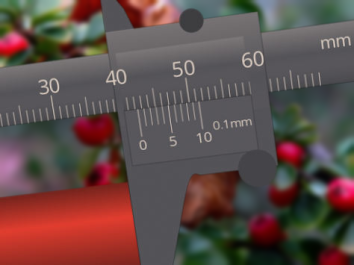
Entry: value=42.4 unit=mm
